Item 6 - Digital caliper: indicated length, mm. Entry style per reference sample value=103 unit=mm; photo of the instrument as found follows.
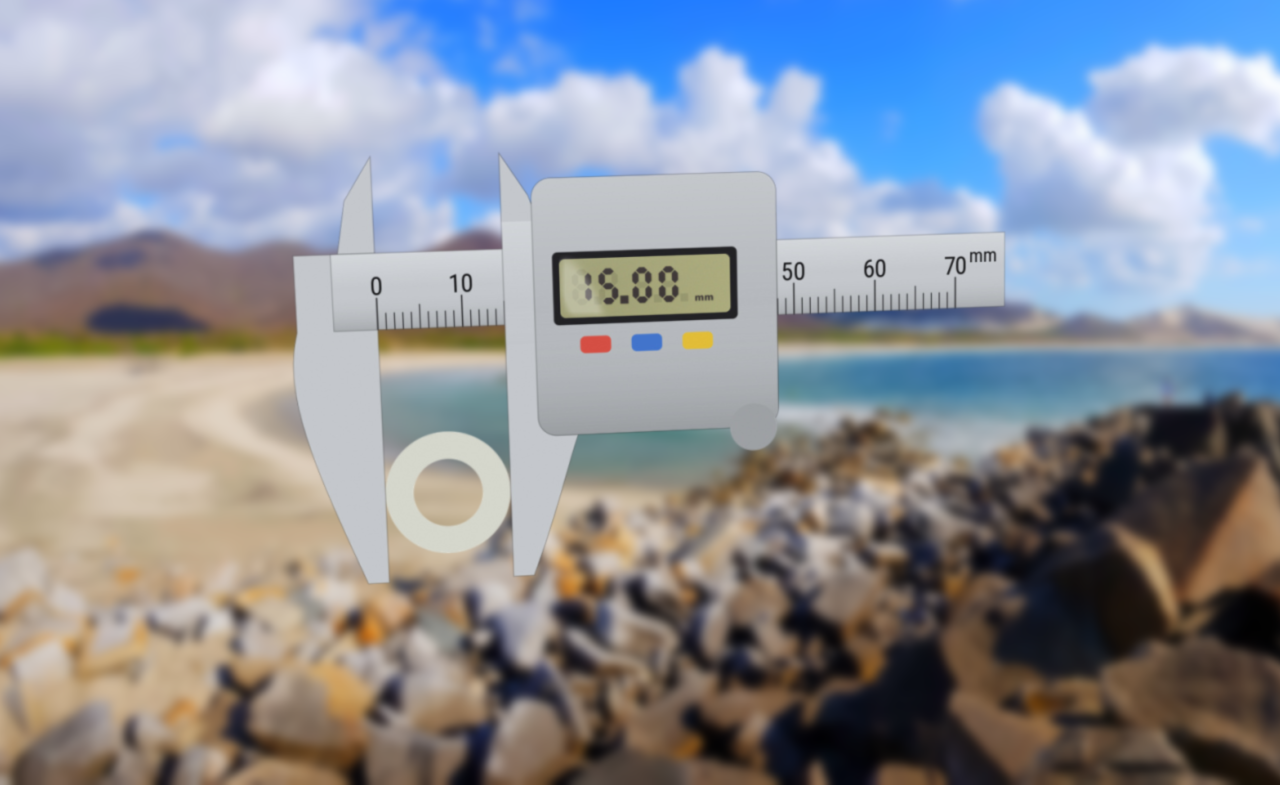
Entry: value=15.00 unit=mm
